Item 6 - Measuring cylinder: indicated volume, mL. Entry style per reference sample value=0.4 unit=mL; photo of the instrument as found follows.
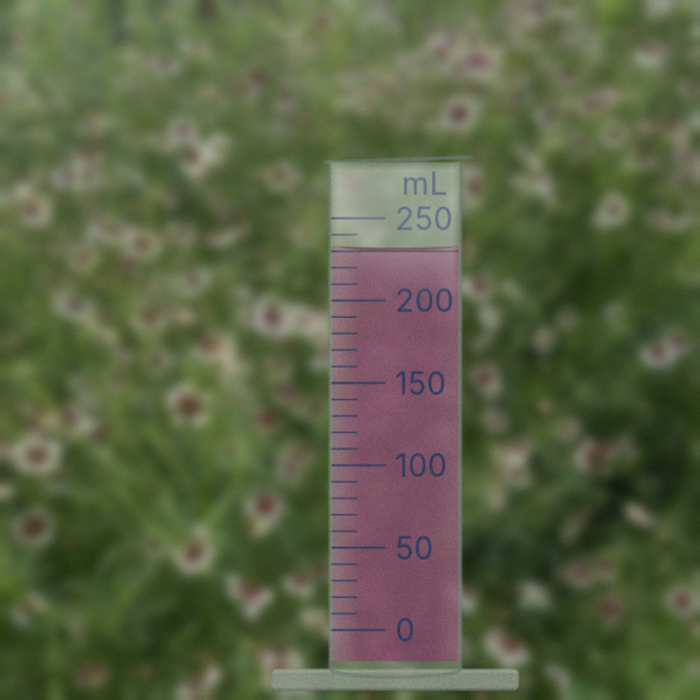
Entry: value=230 unit=mL
